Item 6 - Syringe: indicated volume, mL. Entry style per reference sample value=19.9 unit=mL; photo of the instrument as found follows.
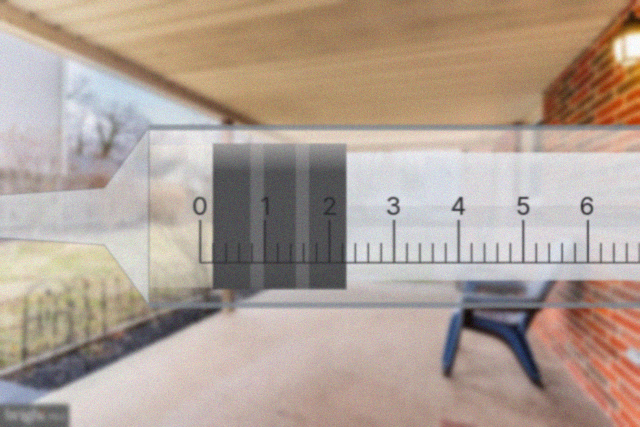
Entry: value=0.2 unit=mL
